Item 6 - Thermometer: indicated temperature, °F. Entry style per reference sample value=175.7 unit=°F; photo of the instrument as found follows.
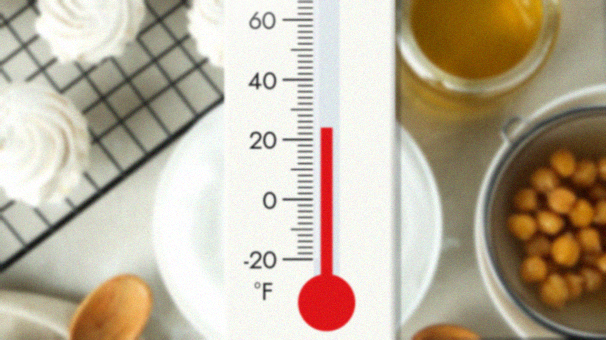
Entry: value=24 unit=°F
